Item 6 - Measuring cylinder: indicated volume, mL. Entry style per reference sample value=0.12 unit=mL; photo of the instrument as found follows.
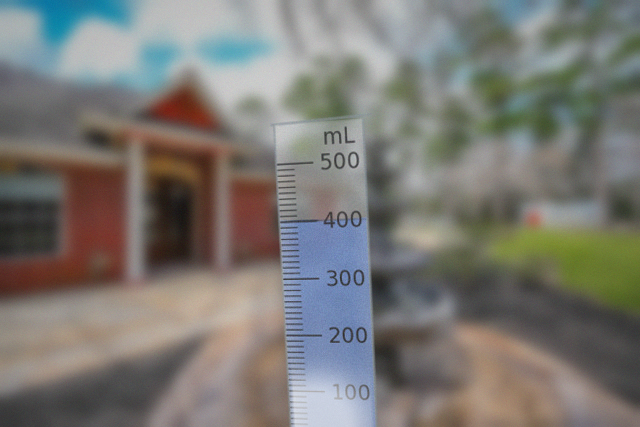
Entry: value=400 unit=mL
